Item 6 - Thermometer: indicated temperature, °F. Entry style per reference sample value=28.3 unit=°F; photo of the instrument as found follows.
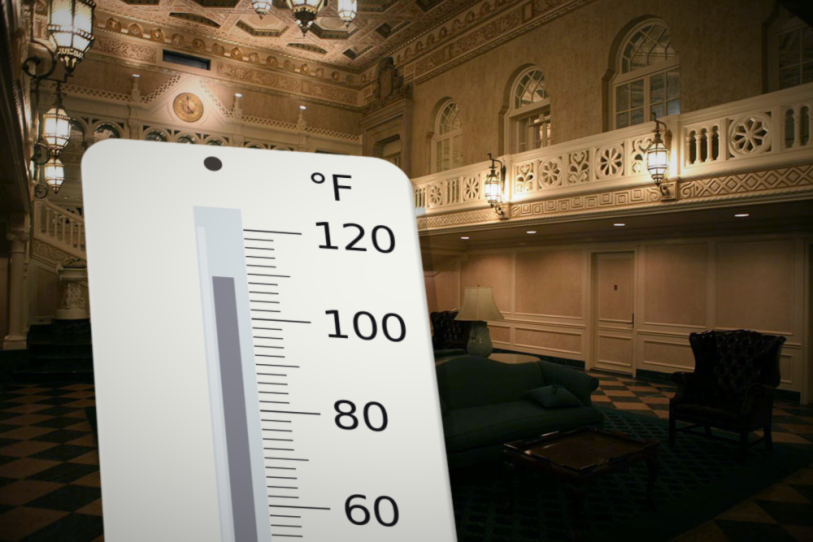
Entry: value=109 unit=°F
